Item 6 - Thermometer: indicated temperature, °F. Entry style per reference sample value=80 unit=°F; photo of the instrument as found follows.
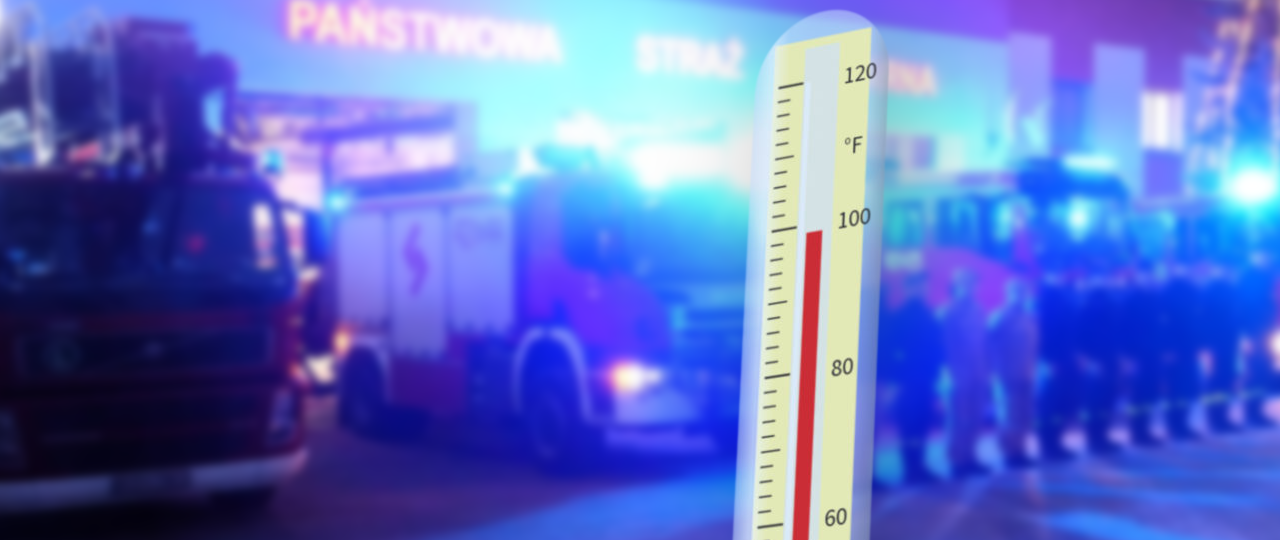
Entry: value=99 unit=°F
